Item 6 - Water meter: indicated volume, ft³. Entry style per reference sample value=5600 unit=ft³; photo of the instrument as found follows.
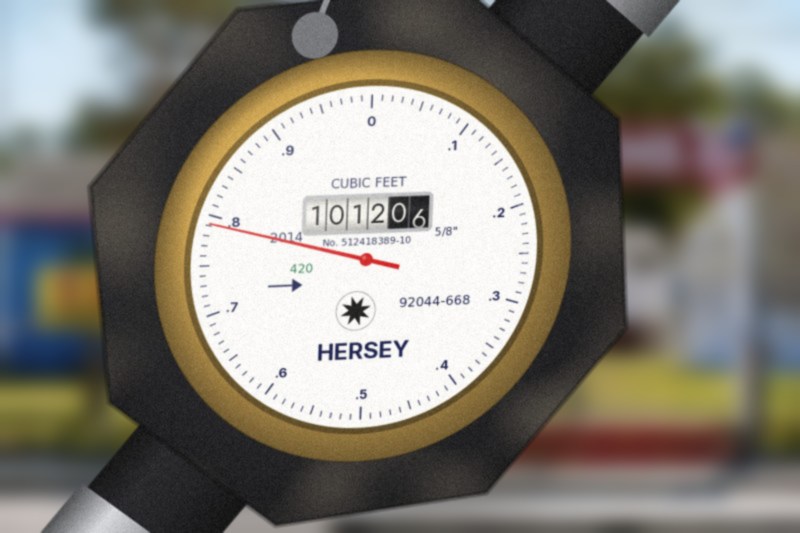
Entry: value=101205.79 unit=ft³
